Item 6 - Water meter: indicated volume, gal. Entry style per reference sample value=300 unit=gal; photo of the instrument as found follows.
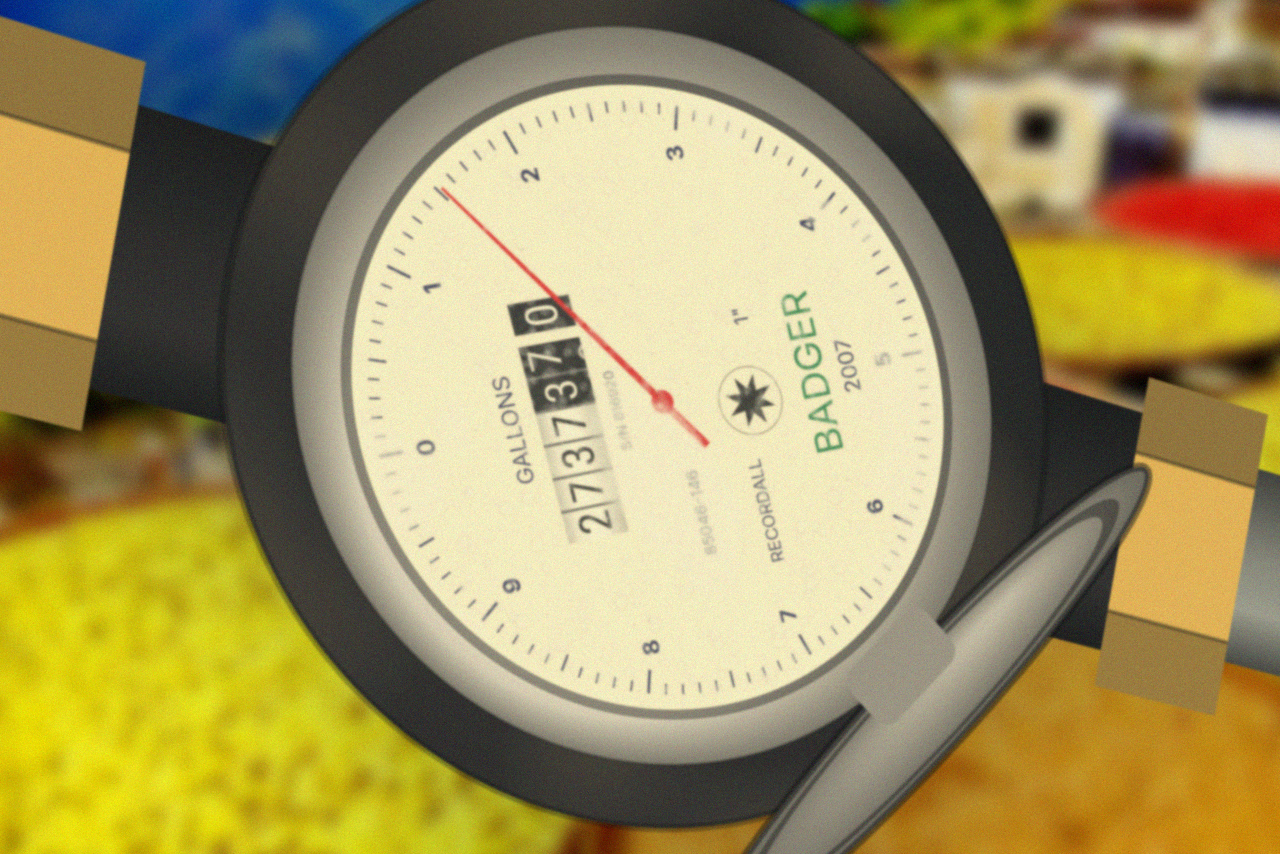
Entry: value=2737371.5 unit=gal
